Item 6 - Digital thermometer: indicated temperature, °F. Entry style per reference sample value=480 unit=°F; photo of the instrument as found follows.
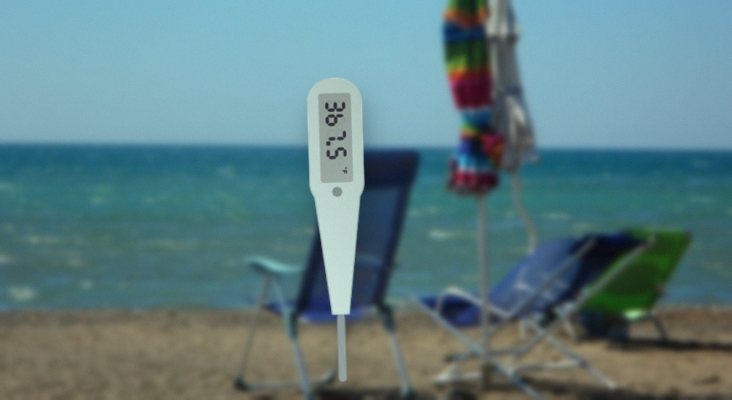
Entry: value=367.5 unit=°F
